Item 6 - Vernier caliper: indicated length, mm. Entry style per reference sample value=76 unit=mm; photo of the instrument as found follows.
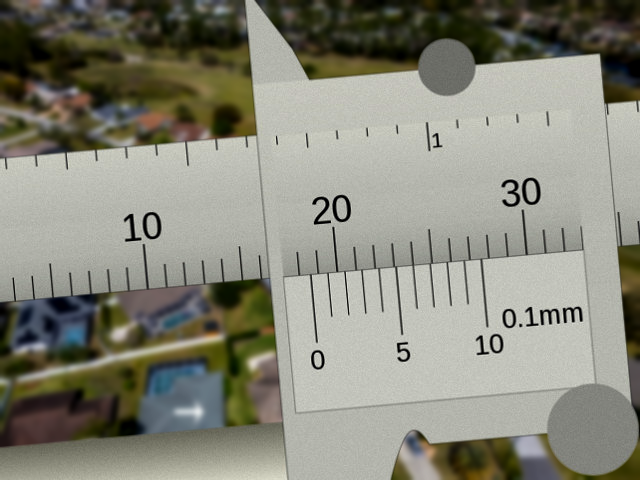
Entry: value=18.6 unit=mm
